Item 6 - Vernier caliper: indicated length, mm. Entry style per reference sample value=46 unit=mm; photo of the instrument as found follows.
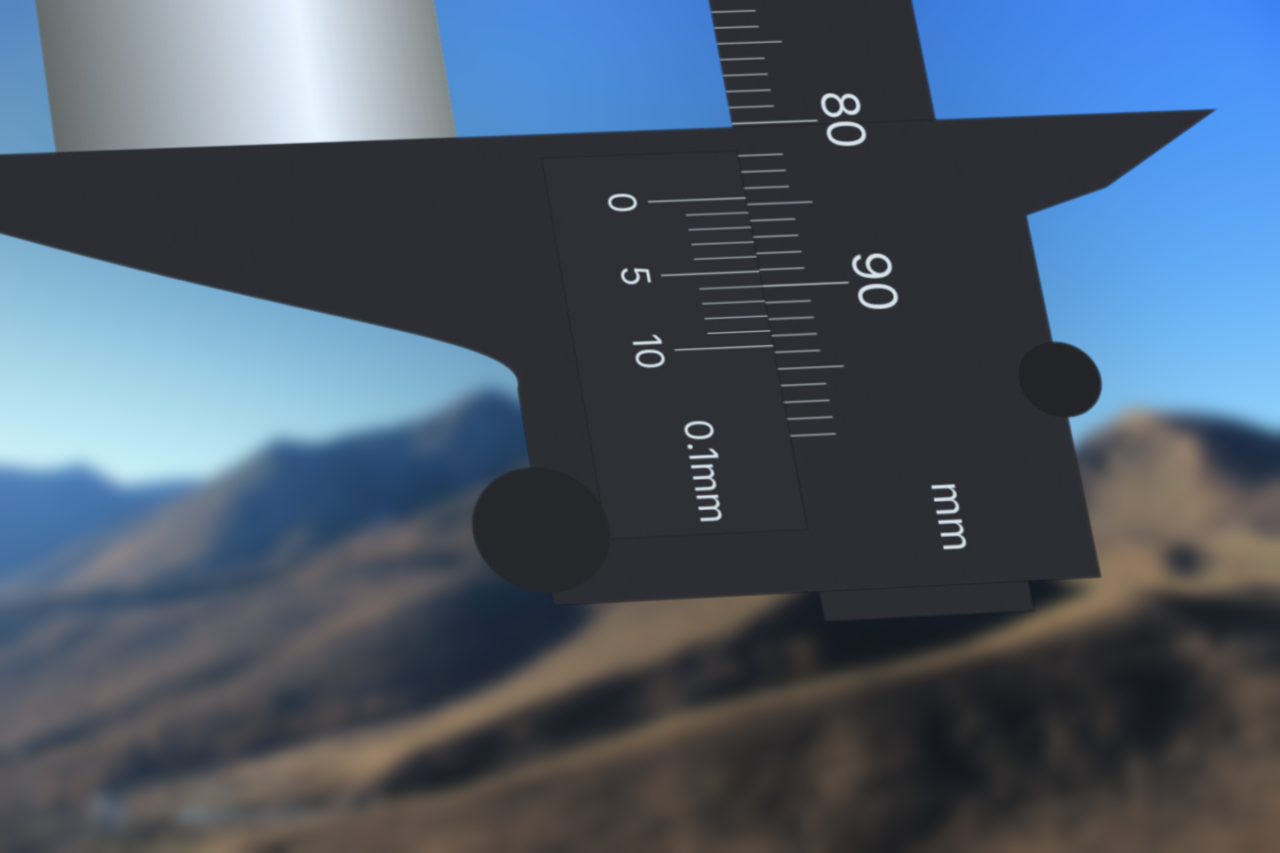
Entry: value=84.6 unit=mm
